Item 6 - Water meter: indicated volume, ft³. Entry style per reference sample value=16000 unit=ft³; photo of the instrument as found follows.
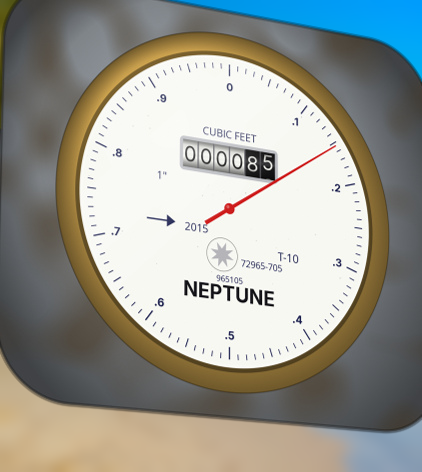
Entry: value=85.15 unit=ft³
